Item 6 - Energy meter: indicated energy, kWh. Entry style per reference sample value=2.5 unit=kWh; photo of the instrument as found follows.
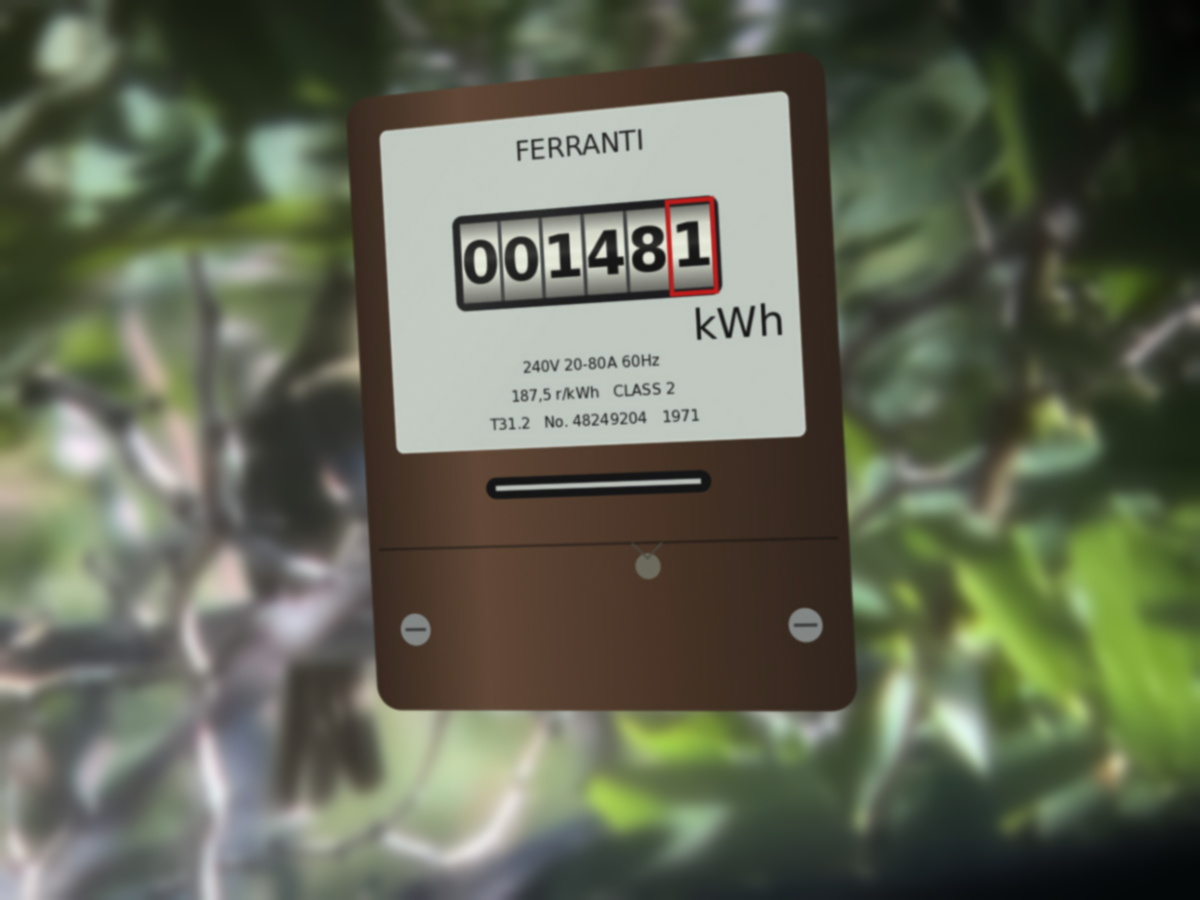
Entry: value=148.1 unit=kWh
